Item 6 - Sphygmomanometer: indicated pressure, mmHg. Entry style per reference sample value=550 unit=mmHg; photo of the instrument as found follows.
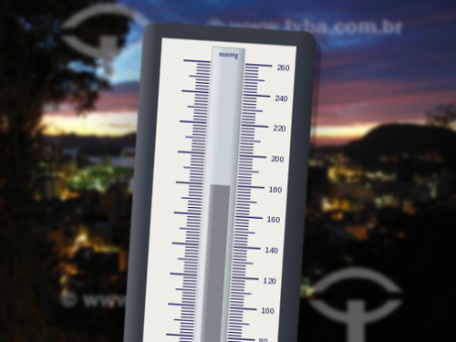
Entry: value=180 unit=mmHg
